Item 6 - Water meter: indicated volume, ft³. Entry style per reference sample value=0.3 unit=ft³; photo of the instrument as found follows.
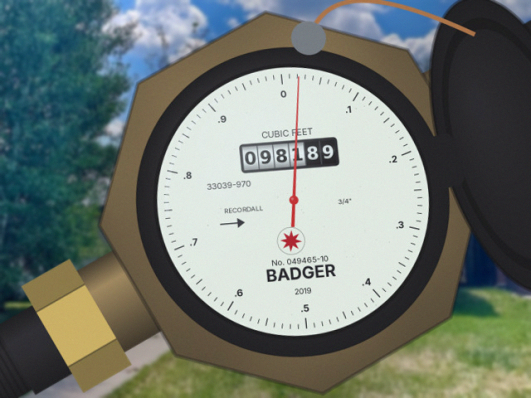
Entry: value=98189.02 unit=ft³
